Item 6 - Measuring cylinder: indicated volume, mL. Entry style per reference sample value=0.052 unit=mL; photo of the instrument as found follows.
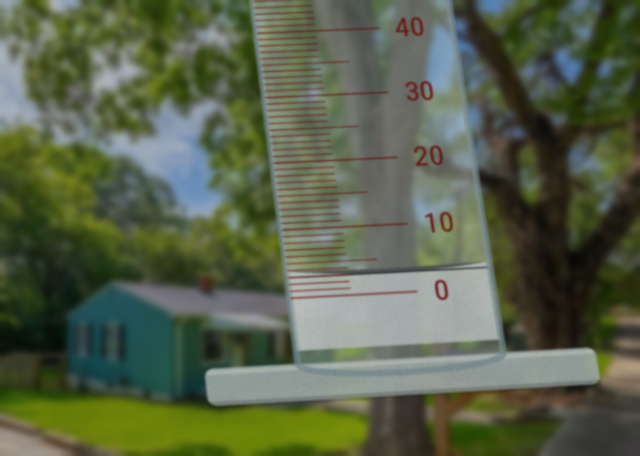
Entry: value=3 unit=mL
